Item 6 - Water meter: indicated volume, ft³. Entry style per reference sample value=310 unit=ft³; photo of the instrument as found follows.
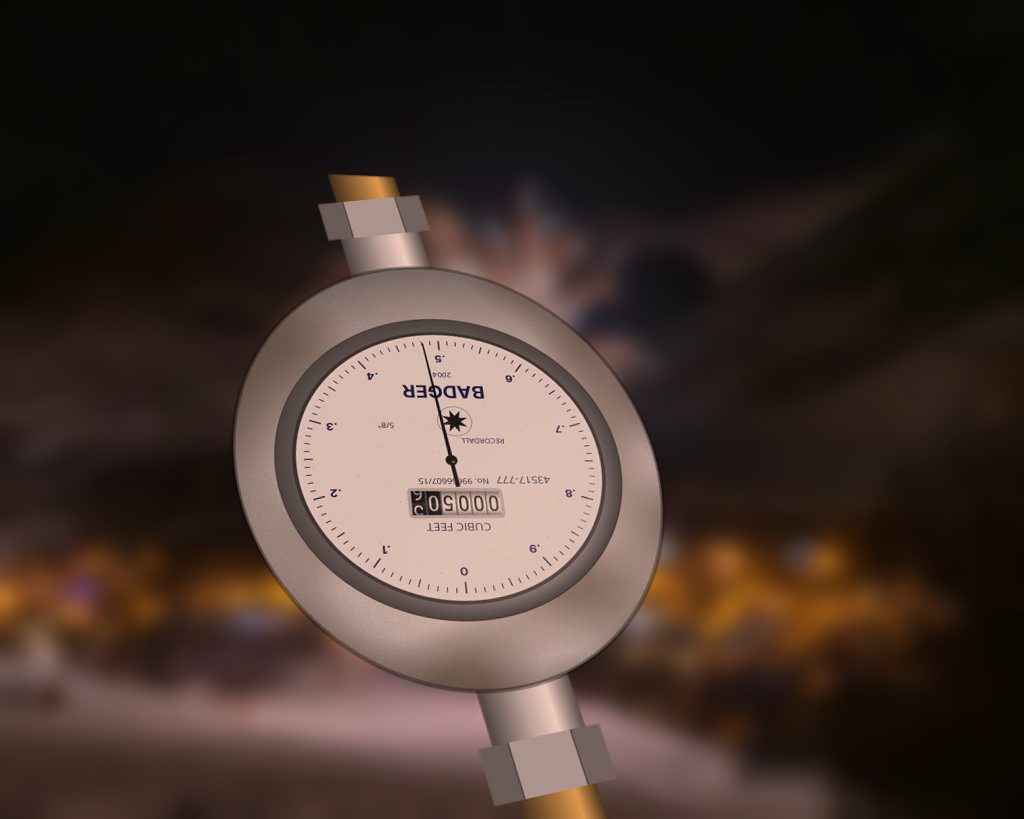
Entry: value=505.48 unit=ft³
